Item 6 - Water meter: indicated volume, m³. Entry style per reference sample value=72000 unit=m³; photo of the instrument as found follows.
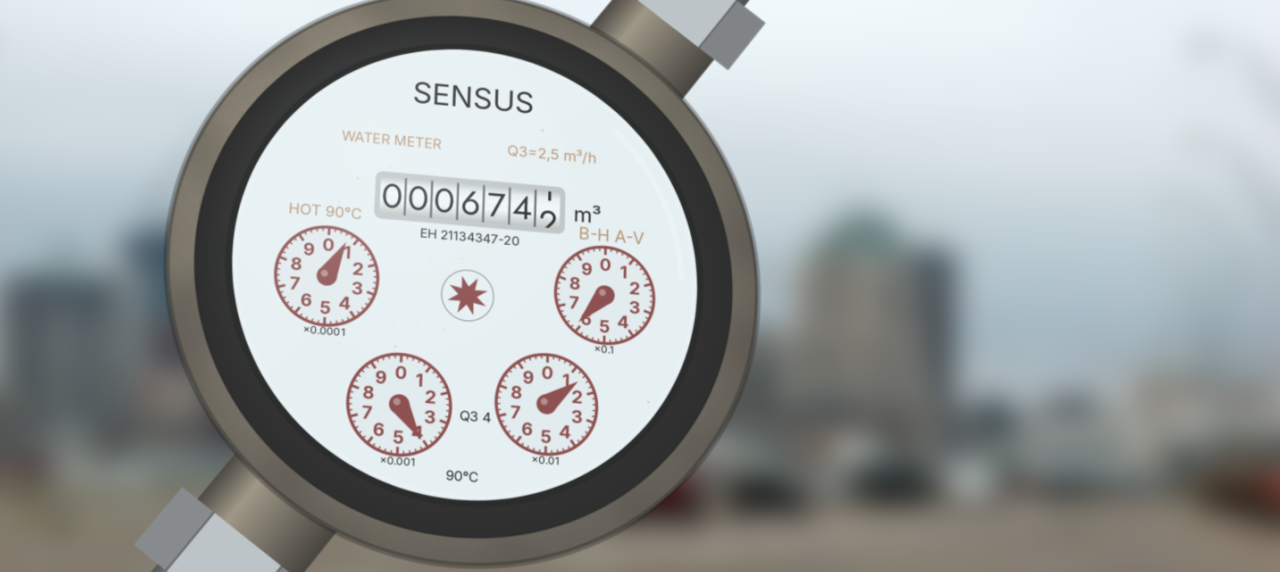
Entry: value=6741.6140 unit=m³
